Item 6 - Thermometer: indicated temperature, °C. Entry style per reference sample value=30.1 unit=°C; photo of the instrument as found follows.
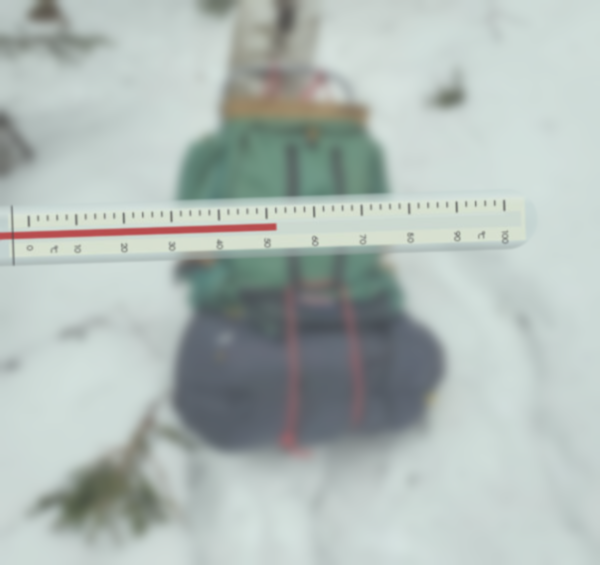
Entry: value=52 unit=°C
